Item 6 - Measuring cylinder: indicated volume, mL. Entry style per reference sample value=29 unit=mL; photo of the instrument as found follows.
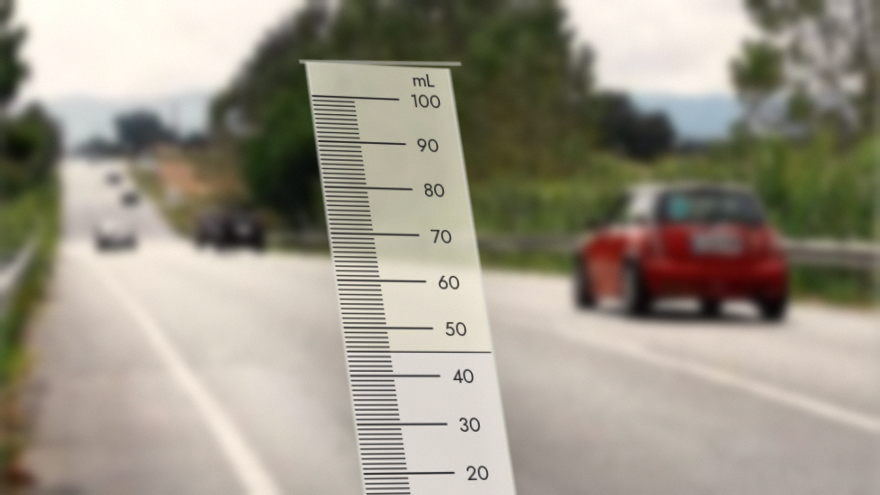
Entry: value=45 unit=mL
